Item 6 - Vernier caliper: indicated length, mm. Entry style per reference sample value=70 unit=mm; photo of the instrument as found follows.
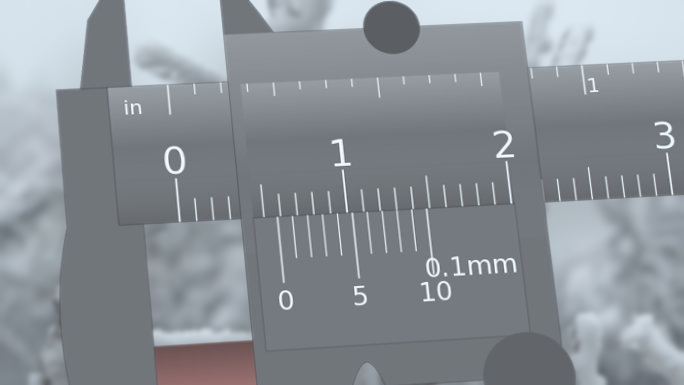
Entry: value=5.8 unit=mm
